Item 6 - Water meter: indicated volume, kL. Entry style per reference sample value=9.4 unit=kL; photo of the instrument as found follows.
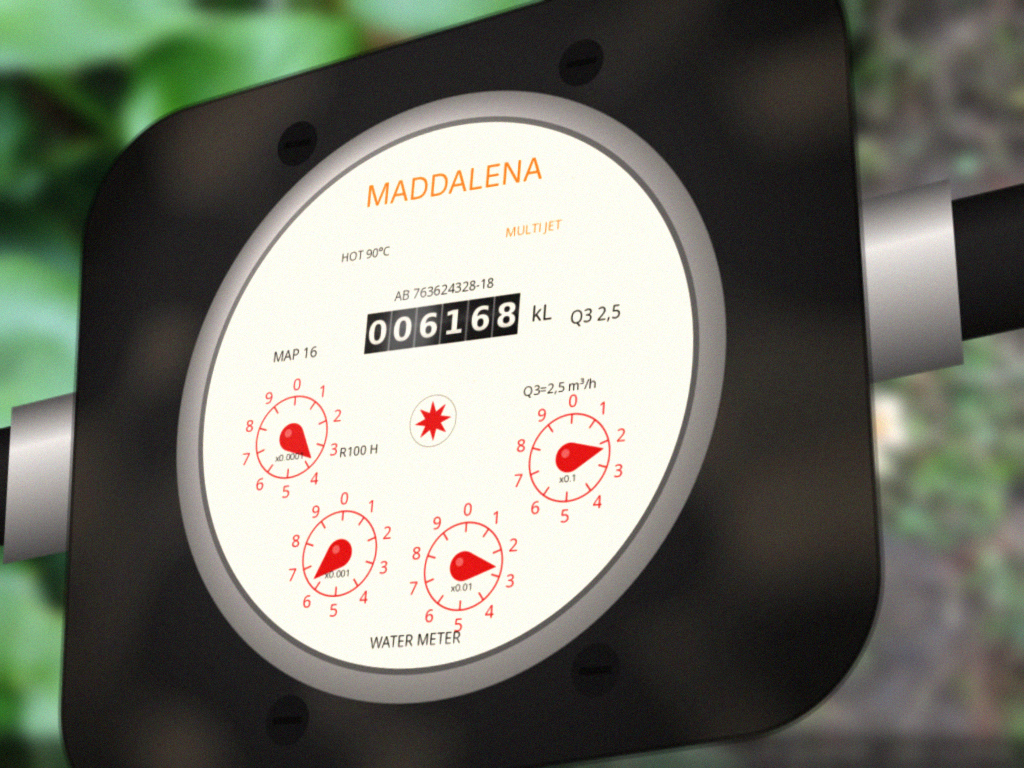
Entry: value=6168.2263 unit=kL
